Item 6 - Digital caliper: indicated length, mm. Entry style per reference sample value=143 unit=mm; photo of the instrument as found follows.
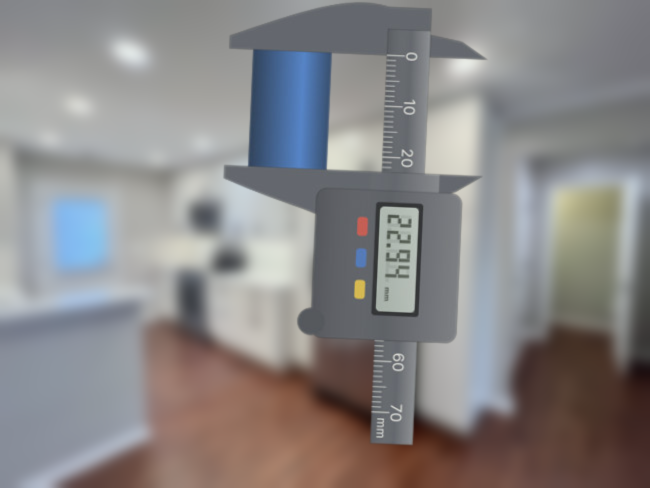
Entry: value=22.94 unit=mm
